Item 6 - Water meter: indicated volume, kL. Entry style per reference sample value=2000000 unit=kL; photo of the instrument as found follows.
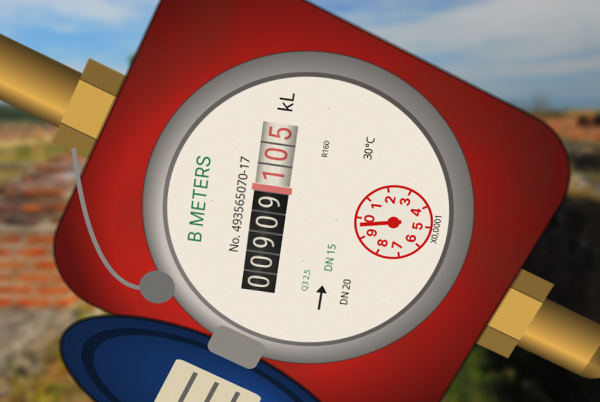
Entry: value=909.1049 unit=kL
